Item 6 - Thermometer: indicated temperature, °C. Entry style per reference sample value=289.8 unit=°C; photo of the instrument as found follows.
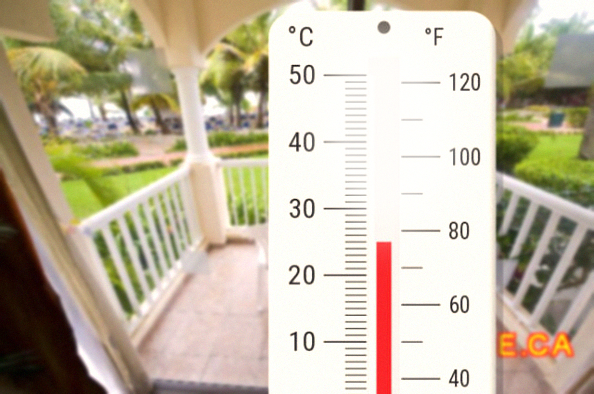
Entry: value=25 unit=°C
